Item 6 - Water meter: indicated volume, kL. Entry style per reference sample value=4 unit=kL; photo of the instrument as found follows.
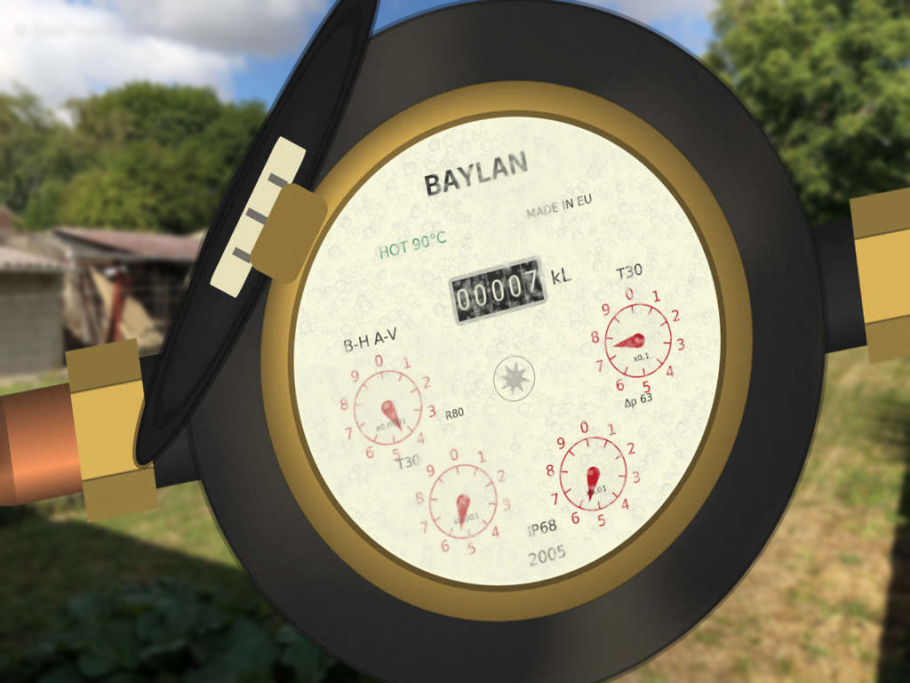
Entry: value=7.7554 unit=kL
